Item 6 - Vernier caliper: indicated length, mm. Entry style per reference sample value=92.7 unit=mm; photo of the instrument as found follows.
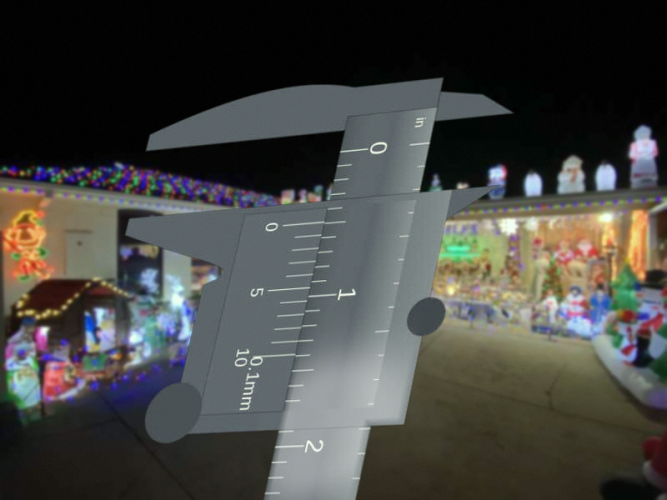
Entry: value=4.9 unit=mm
